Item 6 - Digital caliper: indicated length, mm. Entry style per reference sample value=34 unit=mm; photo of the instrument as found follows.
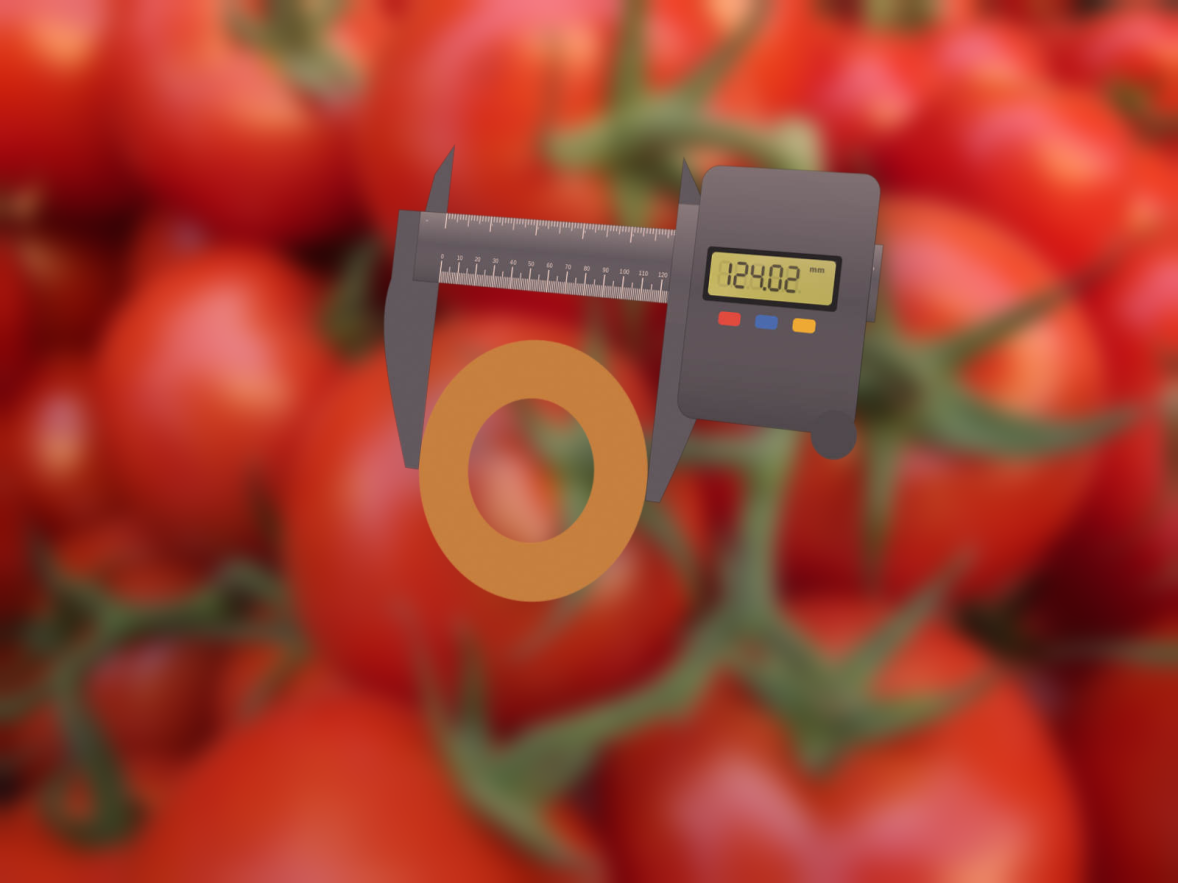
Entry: value=124.02 unit=mm
